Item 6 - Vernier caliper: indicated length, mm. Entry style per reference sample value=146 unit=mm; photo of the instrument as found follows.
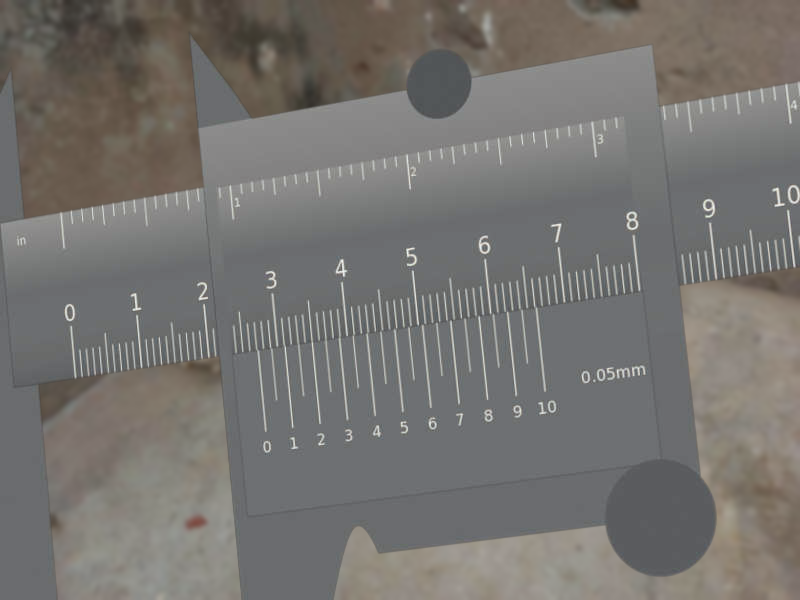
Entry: value=27.2 unit=mm
